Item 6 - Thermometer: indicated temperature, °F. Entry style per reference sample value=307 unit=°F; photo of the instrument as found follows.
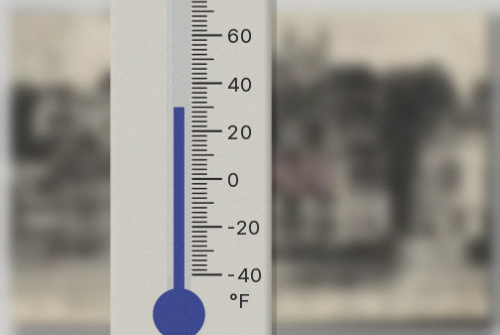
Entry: value=30 unit=°F
